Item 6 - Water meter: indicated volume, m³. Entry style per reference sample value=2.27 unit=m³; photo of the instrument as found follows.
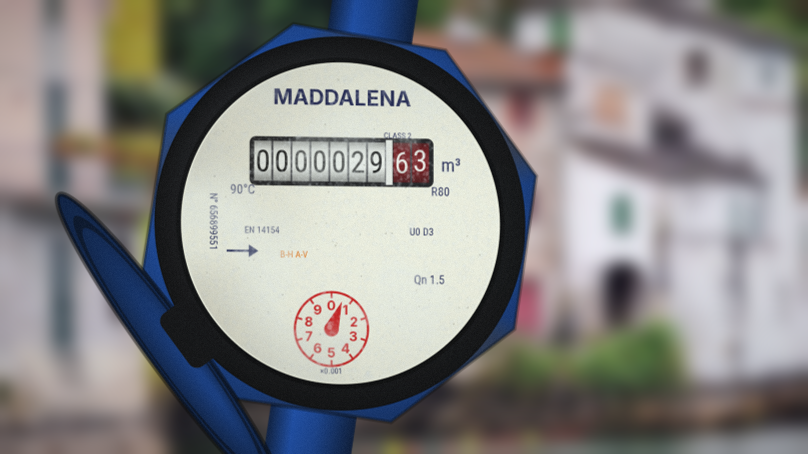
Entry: value=29.630 unit=m³
